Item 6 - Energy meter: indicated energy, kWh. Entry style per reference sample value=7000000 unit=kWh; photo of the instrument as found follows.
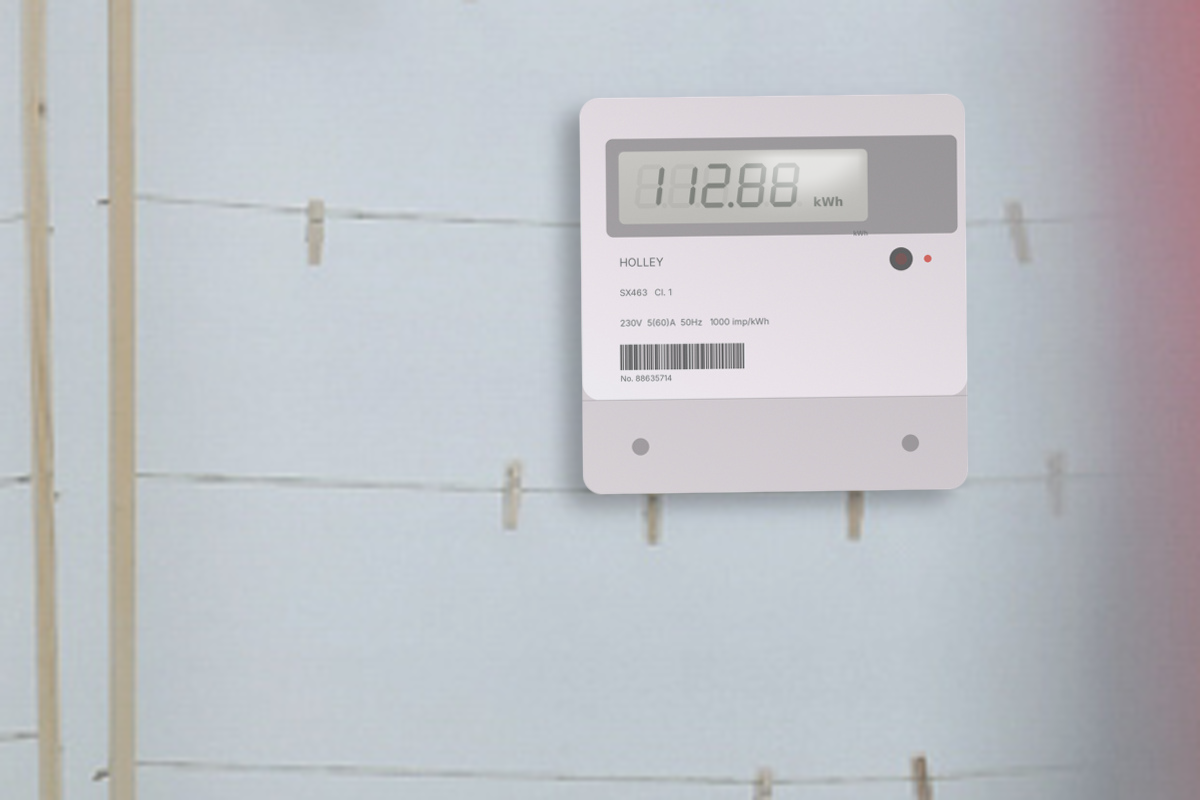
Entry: value=112.88 unit=kWh
